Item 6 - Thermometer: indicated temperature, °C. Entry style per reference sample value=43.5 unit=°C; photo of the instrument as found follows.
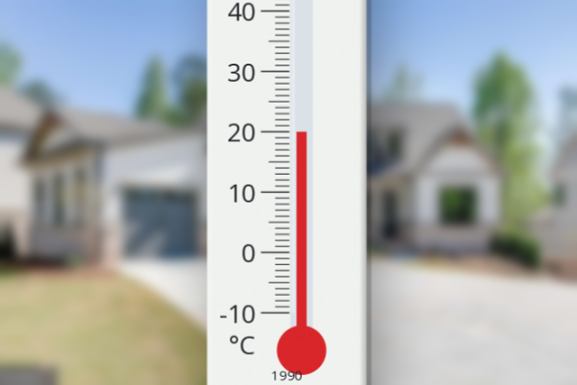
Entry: value=20 unit=°C
